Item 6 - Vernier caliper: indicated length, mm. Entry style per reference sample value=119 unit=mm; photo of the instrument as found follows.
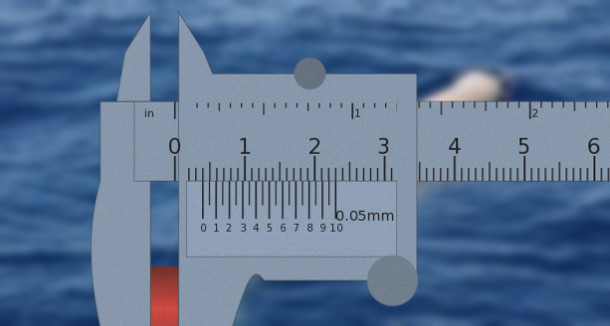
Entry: value=4.0 unit=mm
